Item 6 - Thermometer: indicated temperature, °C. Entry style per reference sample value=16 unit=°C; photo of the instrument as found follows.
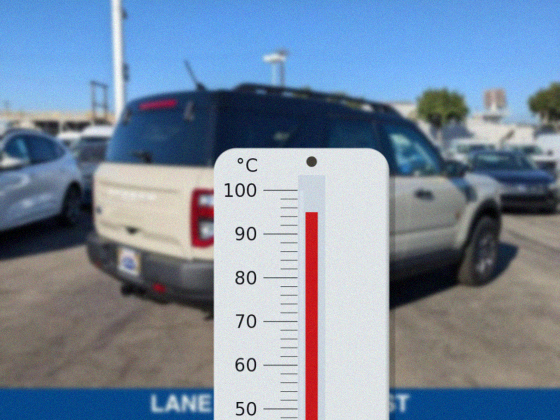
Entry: value=95 unit=°C
